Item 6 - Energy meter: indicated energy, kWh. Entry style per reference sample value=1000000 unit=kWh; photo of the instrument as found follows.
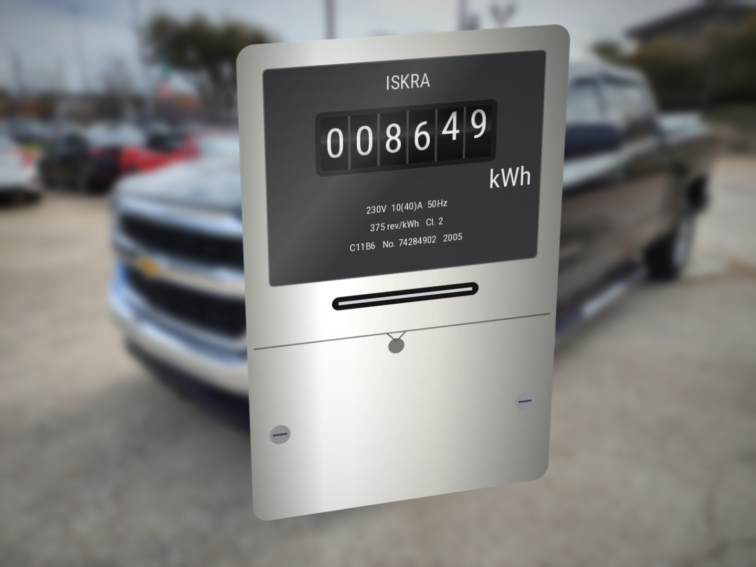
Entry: value=8649 unit=kWh
